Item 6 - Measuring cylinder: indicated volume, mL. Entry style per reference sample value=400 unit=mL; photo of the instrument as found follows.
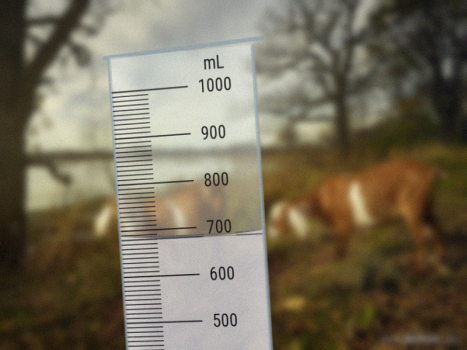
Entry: value=680 unit=mL
